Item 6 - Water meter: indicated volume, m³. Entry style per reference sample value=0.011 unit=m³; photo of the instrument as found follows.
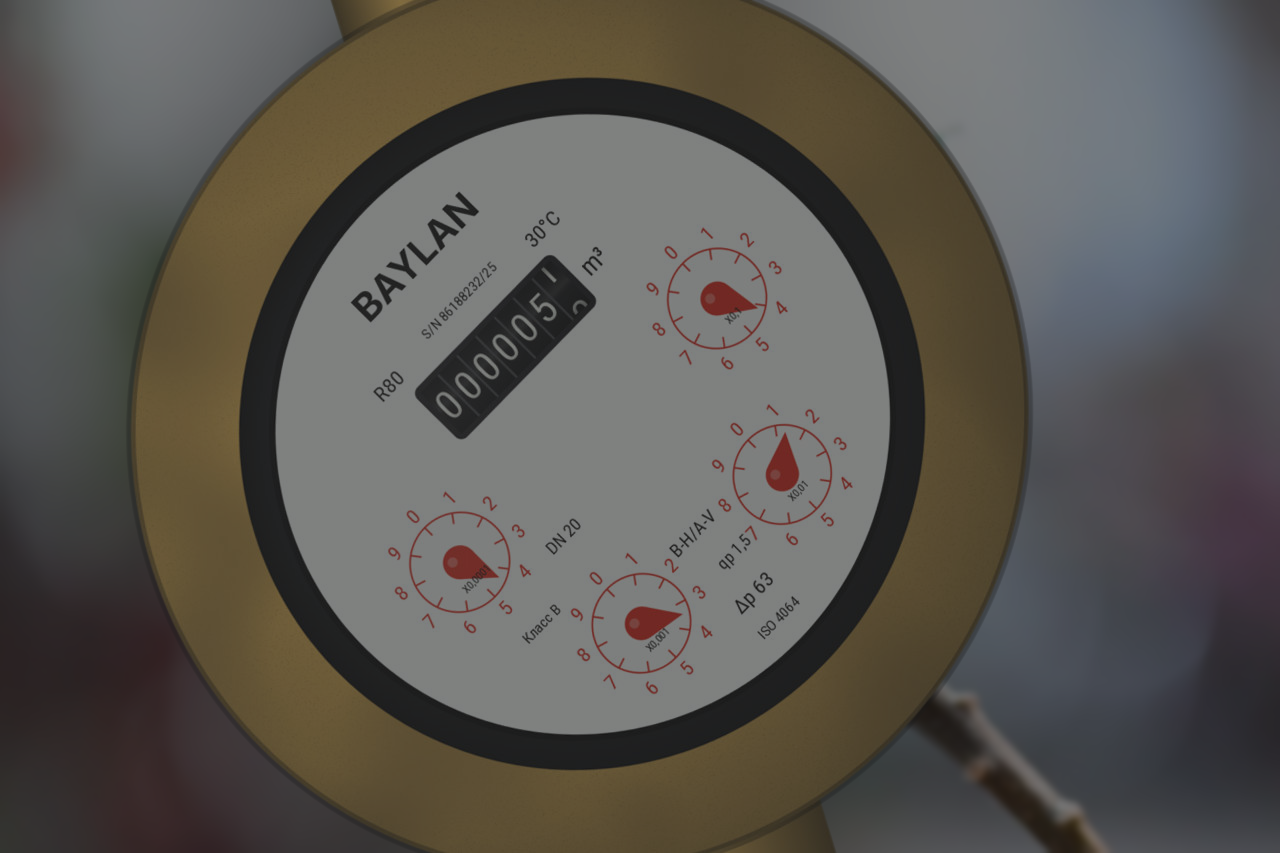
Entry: value=51.4134 unit=m³
